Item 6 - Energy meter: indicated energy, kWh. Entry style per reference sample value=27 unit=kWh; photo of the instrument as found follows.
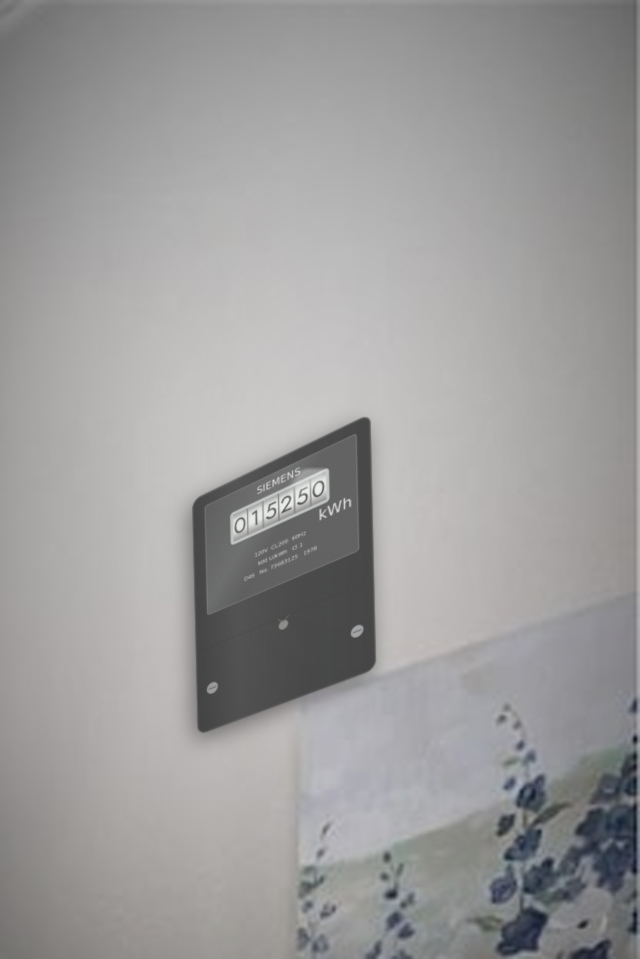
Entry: value=15250 unit=kWh
